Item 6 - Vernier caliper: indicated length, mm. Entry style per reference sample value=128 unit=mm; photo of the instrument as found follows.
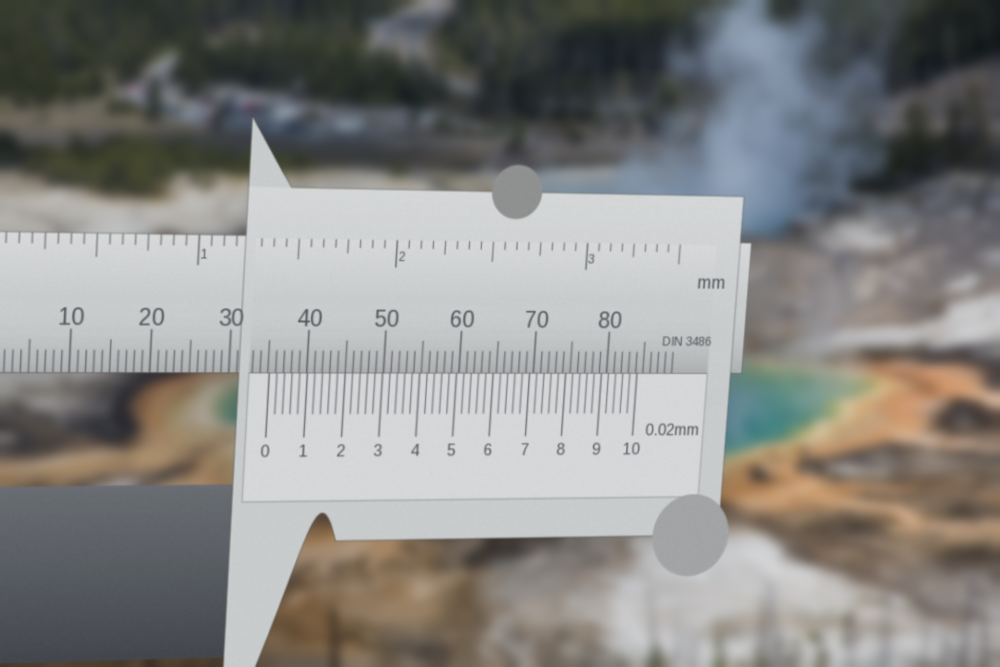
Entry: value=35.2 unit=mm
